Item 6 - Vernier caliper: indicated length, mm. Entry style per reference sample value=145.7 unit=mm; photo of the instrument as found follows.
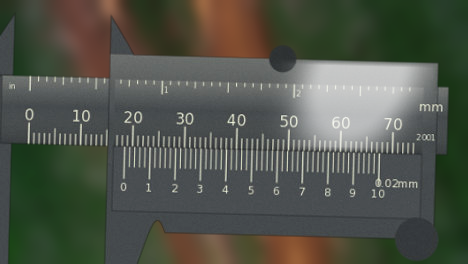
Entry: value=18.5 unit=mm
